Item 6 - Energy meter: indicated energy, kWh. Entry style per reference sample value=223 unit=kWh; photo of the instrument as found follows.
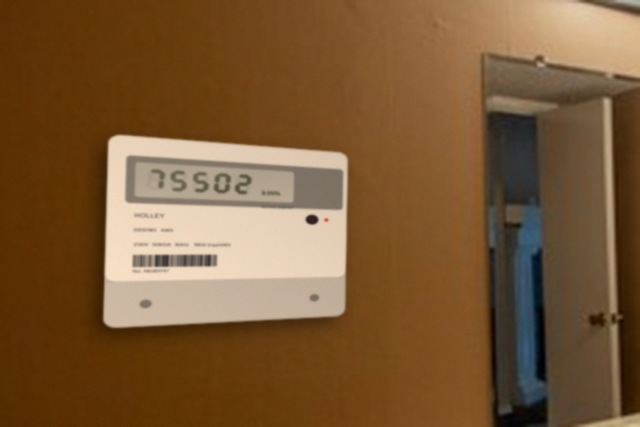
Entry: value=75502 unit=kWh
